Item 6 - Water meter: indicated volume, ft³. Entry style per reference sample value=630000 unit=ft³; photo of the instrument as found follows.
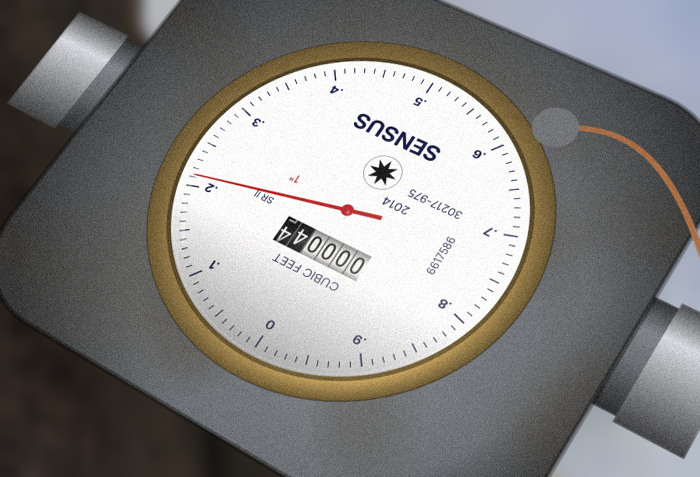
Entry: value=44.21 unit=ft³
